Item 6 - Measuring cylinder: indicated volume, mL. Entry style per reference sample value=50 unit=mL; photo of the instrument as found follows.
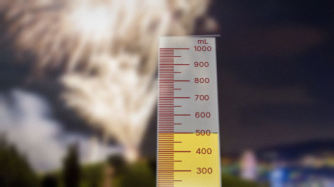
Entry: value=500 unit=mL
